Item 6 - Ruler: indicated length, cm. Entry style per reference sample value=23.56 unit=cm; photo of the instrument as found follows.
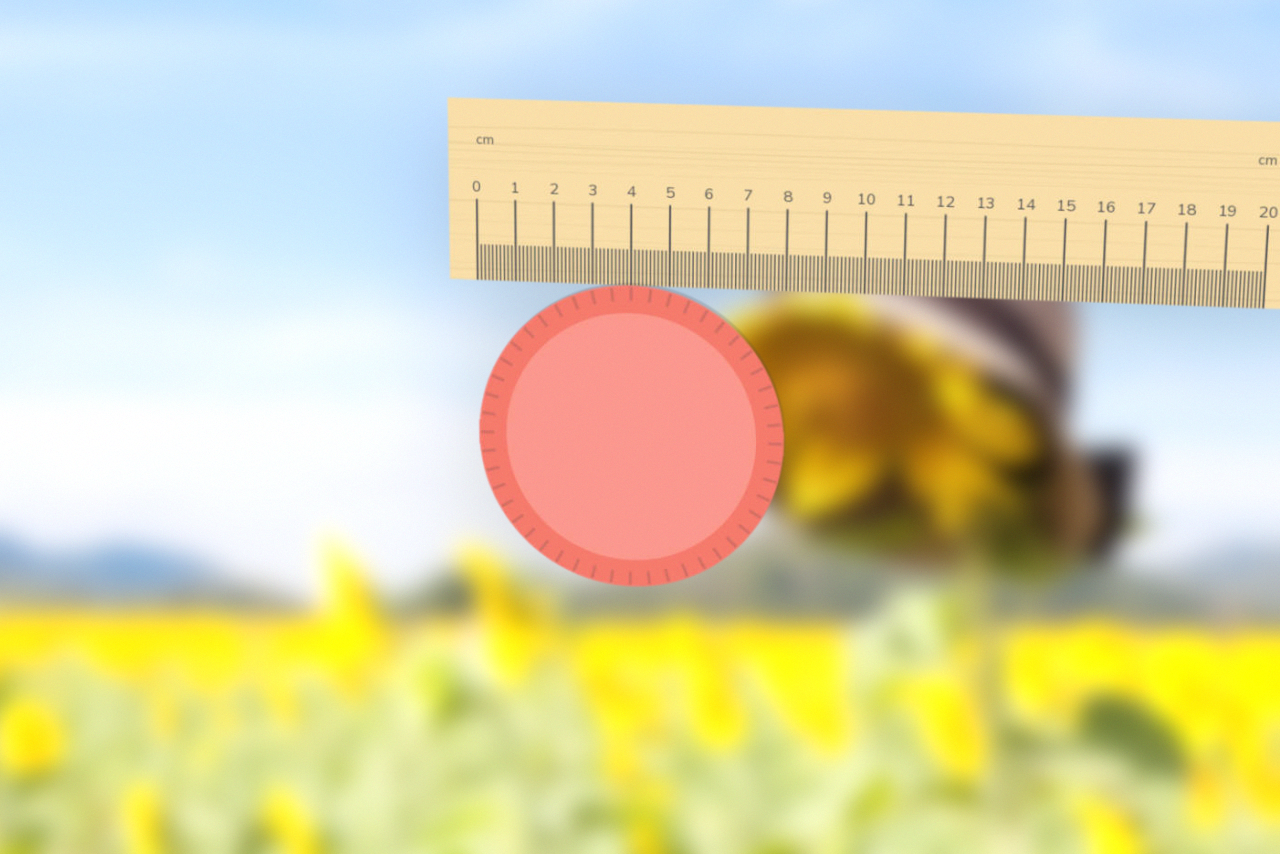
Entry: value=8 unit=cm
